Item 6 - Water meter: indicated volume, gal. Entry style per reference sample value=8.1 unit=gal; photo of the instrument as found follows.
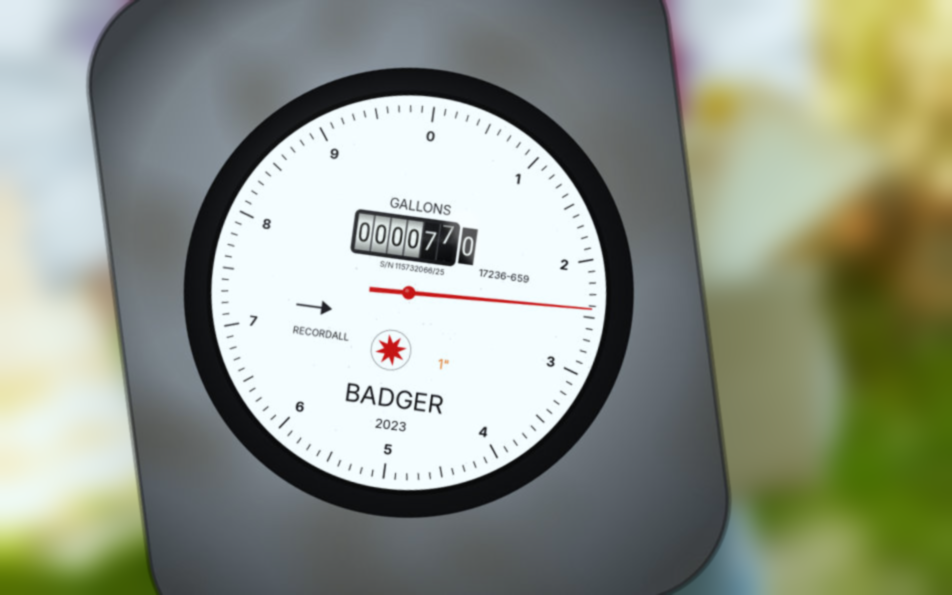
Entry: value=772.4 unit=gal
